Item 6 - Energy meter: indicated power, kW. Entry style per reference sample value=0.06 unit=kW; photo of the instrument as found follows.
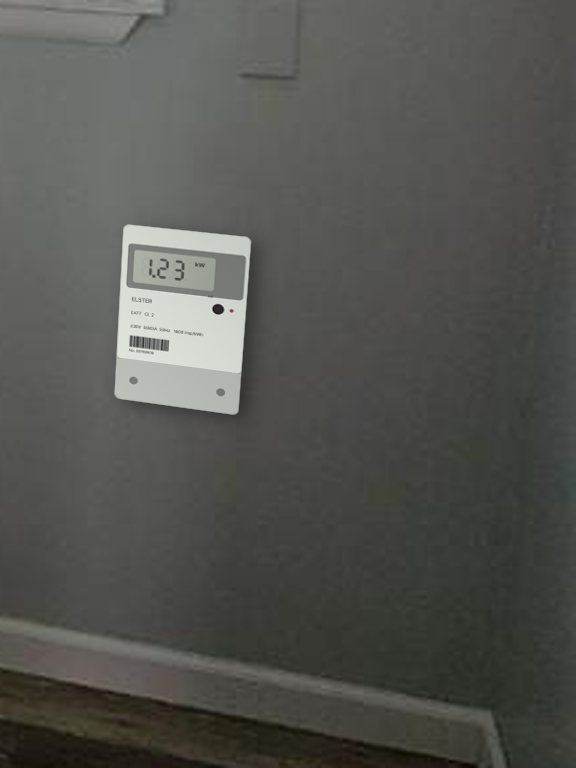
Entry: value=1.23 unit=kW
